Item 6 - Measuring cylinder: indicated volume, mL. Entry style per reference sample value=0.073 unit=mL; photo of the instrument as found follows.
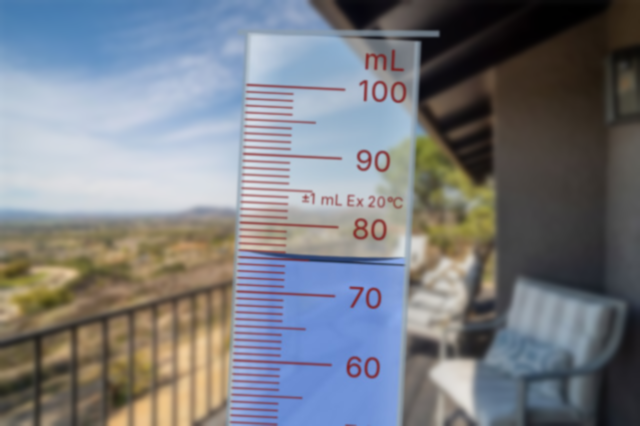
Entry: value=75 unit=mL
